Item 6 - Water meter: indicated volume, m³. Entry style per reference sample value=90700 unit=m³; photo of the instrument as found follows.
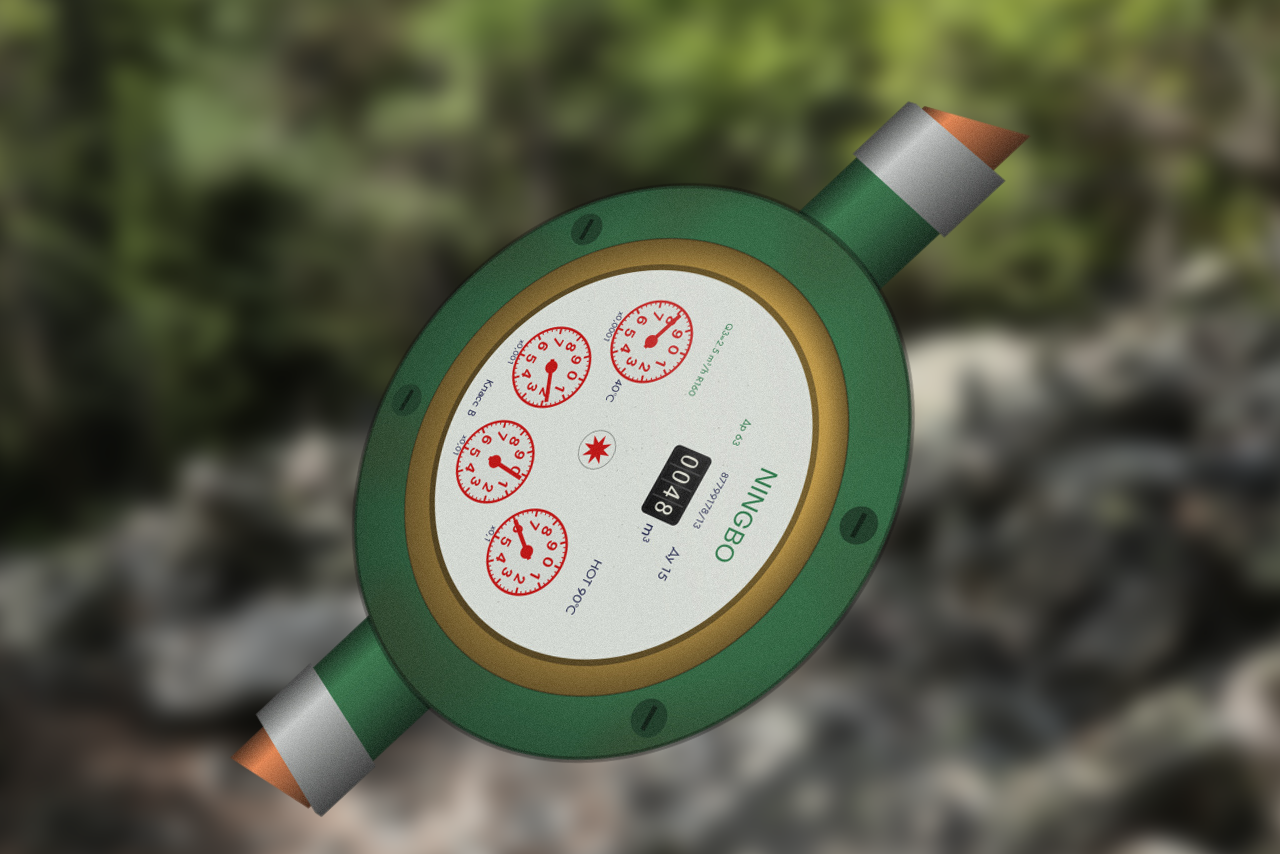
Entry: value=48.6018 unit=m³
